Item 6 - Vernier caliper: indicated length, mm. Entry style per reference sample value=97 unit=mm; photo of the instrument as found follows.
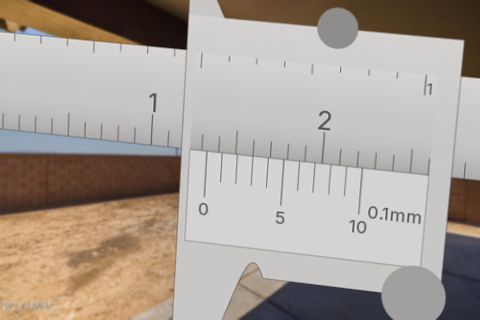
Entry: value=13.3 unit=mm
